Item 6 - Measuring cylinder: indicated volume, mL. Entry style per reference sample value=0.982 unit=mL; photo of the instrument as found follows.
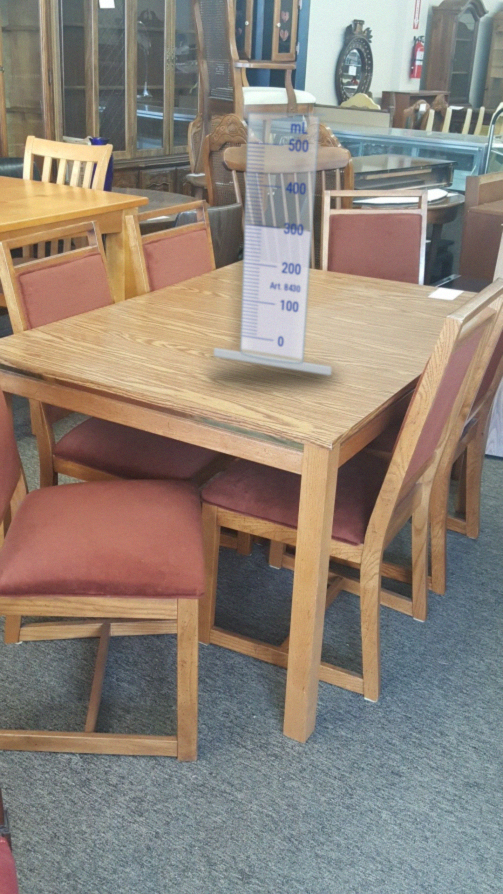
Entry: value=300 unit=mL
